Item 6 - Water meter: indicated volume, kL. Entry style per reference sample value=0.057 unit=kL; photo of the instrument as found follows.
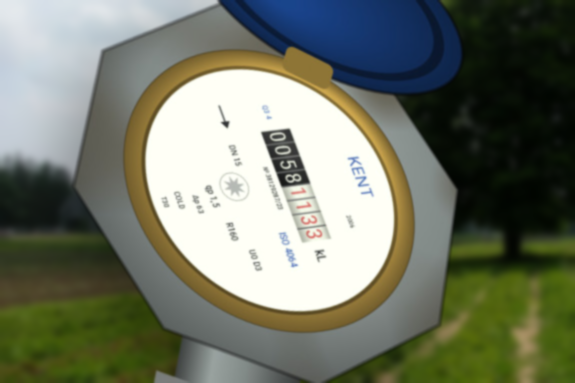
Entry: value=58.1133 unit=kL
